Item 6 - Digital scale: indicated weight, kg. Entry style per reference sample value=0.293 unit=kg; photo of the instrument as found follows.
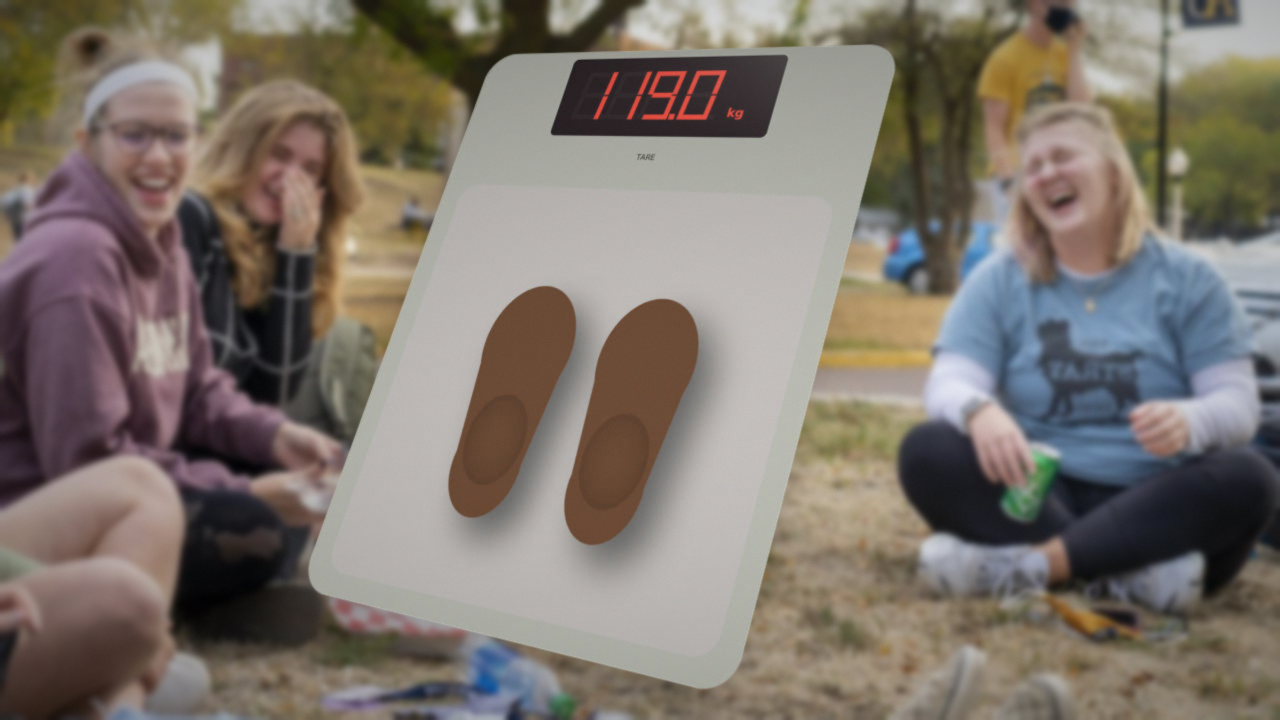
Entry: value=119.0 unit=kg
